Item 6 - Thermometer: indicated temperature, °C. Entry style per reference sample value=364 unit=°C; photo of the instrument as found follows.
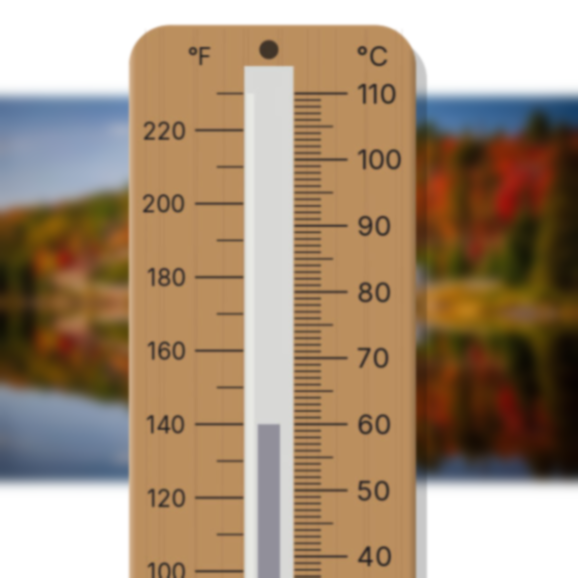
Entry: value=60 unit=°C
